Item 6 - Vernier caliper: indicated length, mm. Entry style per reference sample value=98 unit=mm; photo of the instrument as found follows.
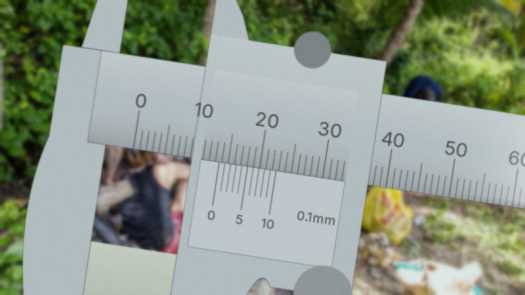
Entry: value=13.6 unit=mm
